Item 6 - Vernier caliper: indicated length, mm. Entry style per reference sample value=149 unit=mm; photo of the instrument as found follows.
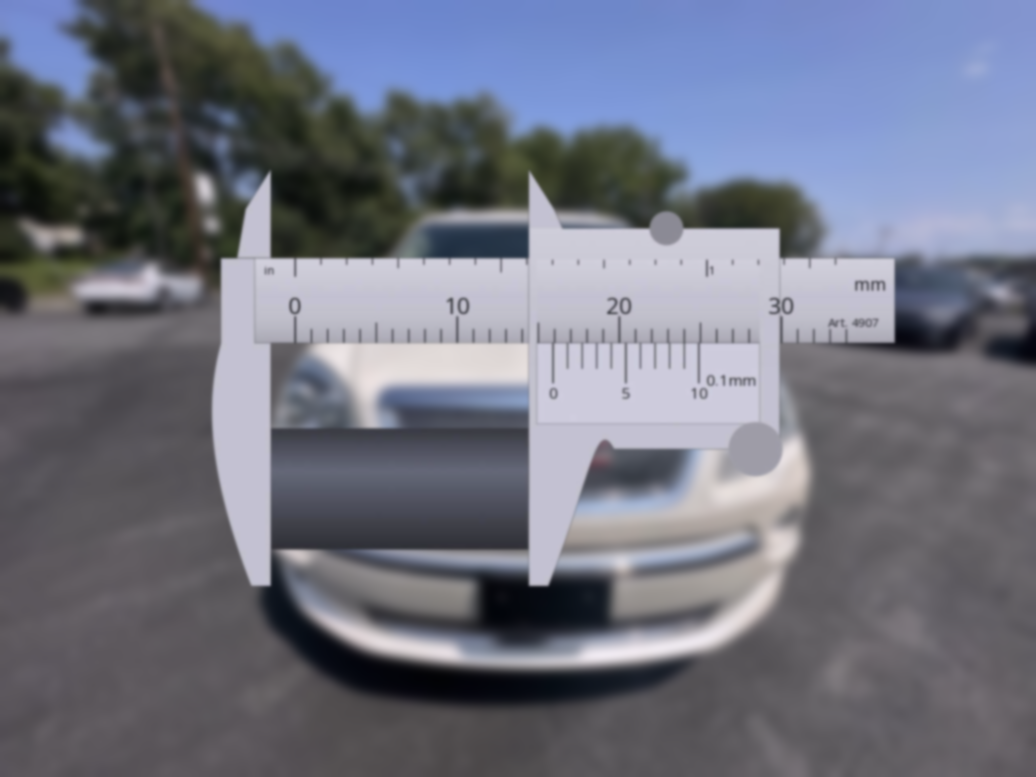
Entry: value=15.9 unit=mm
